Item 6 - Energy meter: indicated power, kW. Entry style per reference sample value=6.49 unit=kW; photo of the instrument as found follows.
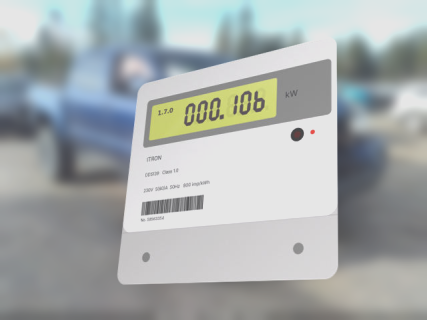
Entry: value=0.106 unit=kW
